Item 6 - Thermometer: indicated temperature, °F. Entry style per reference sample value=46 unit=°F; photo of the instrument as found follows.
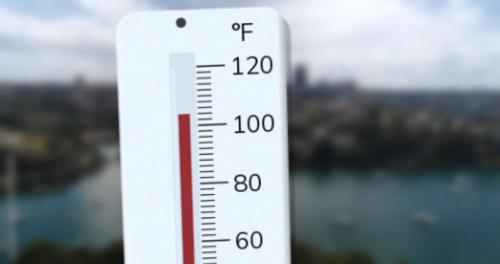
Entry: value=104 unit=°F
